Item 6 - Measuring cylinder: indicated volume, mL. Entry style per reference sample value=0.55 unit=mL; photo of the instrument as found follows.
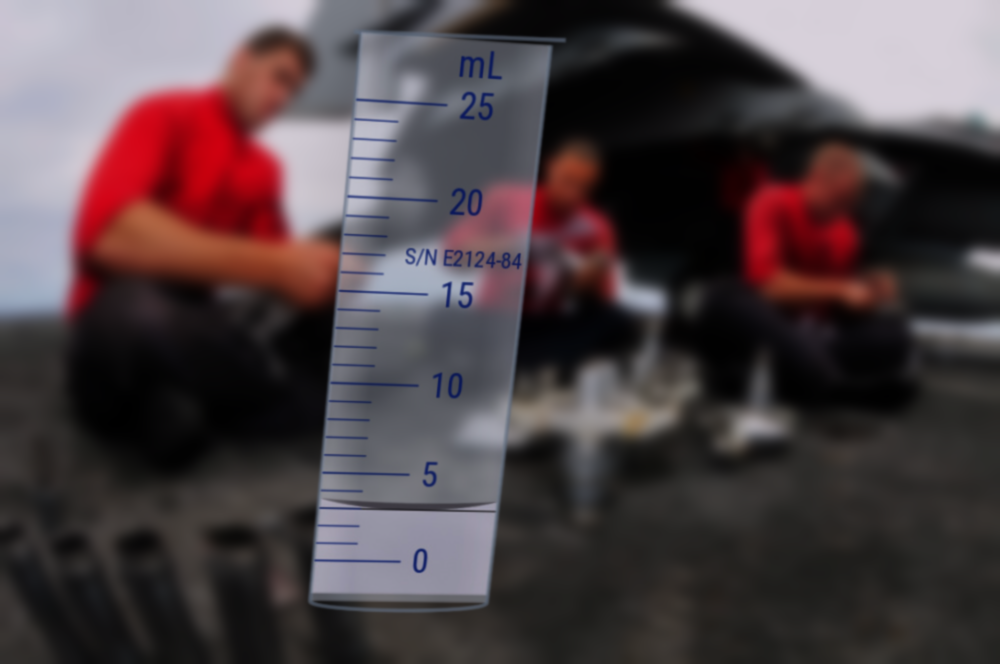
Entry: value=3 unit=mL
